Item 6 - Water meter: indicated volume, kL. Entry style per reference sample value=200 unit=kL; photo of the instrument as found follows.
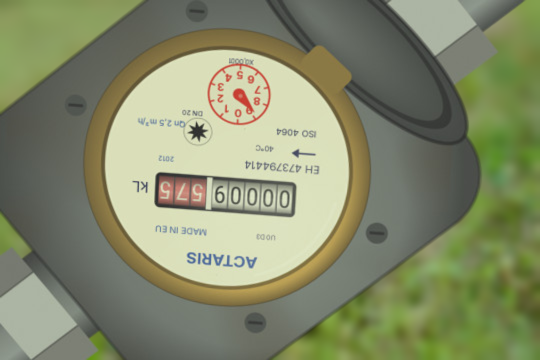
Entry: value=9.5758 unit=kL
